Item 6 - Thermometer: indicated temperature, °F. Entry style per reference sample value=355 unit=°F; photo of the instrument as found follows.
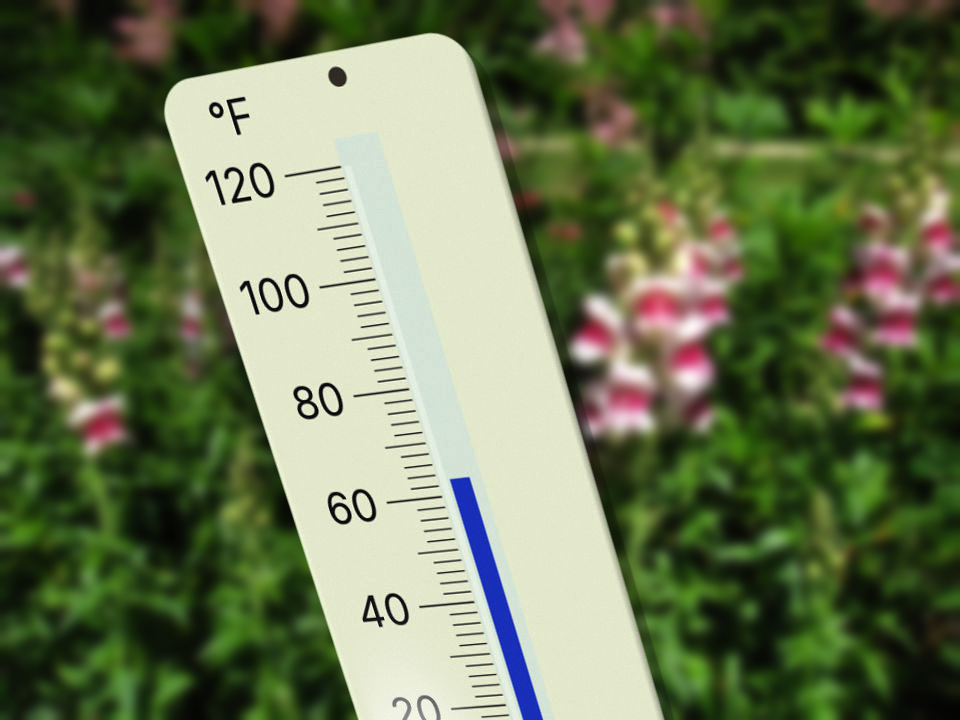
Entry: value=63 unit=°F
